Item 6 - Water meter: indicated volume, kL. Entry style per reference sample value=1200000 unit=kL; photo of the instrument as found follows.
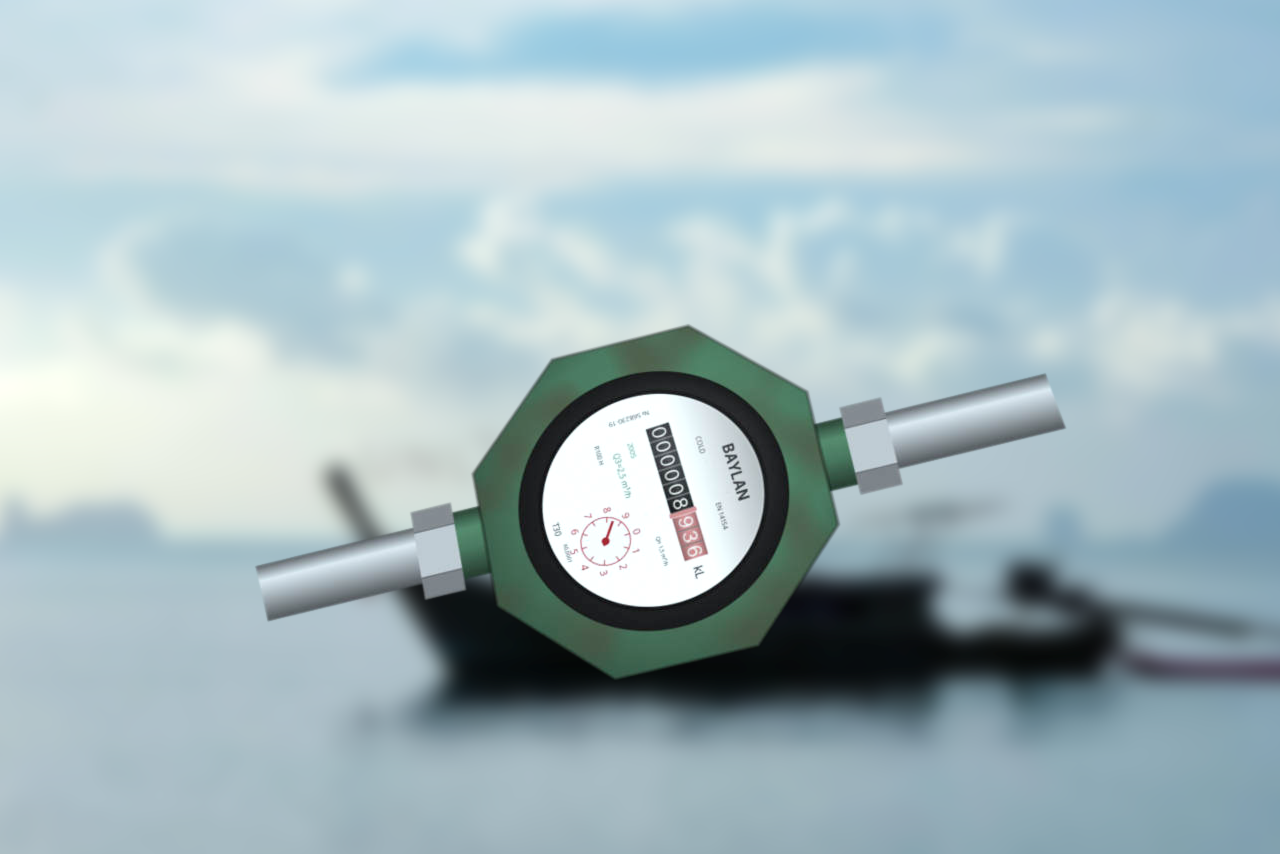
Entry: value=8.9368 unit=kL
